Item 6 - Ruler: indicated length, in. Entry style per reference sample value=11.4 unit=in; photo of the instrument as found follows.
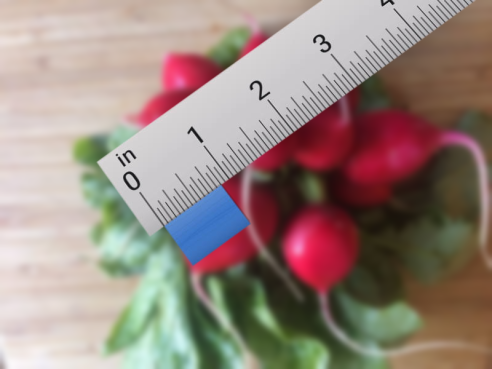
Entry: value=0.875 unit=in
